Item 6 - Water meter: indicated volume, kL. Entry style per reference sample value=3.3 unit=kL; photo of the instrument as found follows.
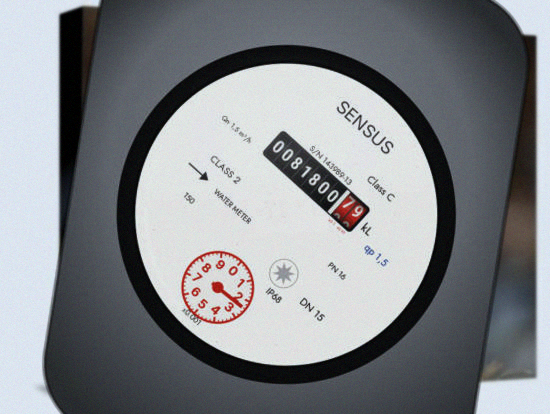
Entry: value=81800.792 unit=kL
